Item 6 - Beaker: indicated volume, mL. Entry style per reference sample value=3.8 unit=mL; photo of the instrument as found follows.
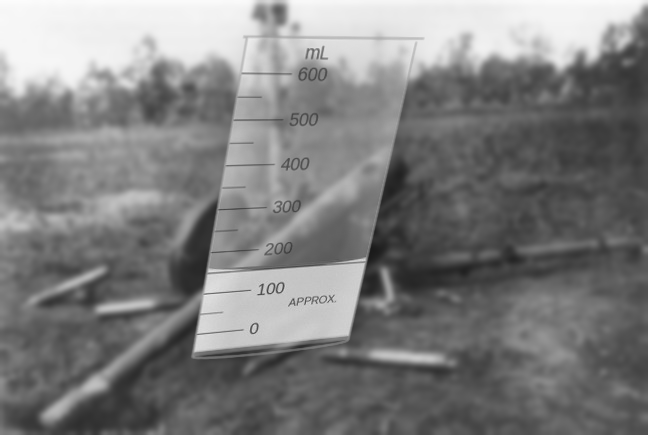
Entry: value=150 unit=mL
